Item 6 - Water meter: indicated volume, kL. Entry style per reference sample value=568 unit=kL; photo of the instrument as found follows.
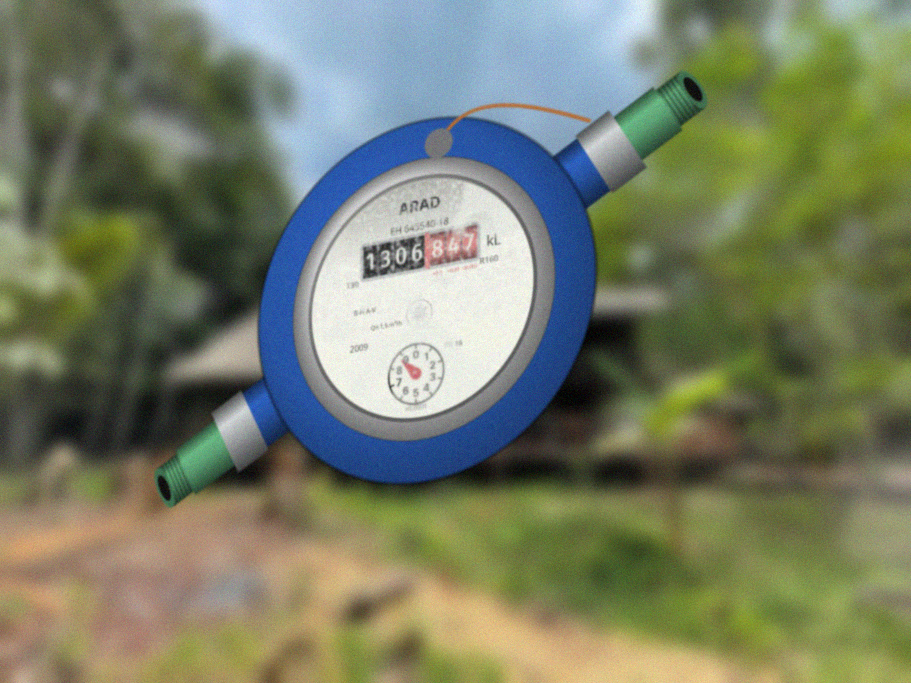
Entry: value=1306.8478 unit=kL
